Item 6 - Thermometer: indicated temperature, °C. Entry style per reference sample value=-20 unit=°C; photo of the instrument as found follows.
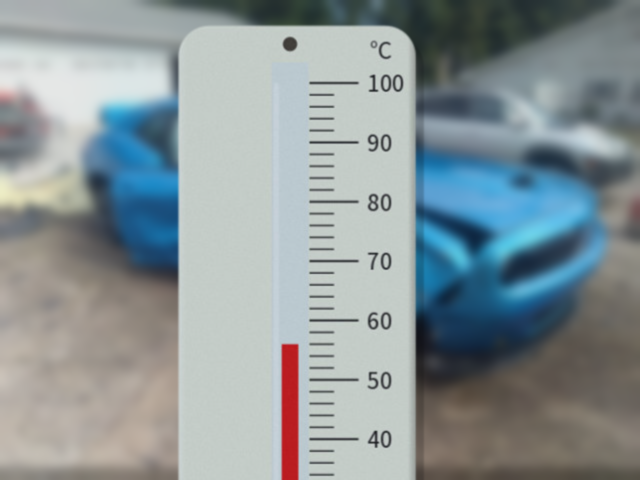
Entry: value=56 unit=°C
